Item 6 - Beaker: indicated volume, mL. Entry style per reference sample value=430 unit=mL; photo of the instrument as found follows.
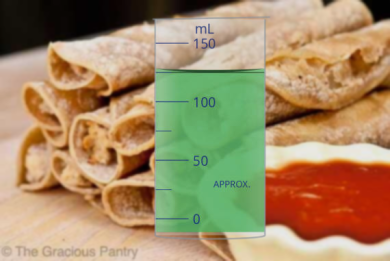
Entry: value=125 unit=mL
